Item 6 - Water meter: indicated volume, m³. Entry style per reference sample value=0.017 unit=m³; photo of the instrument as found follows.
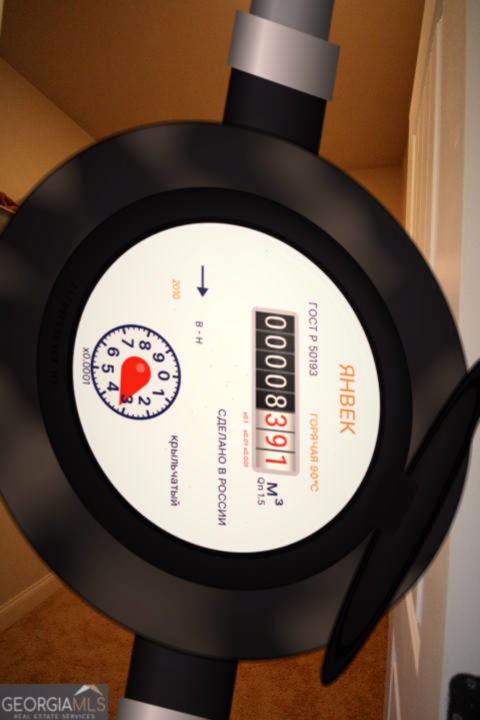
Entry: value=8.3913 unit=m³
